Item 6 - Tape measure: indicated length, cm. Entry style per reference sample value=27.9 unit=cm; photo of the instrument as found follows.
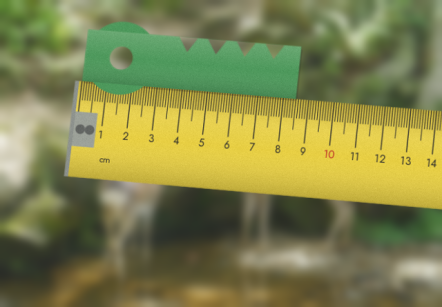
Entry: value=8.5 unit=cm
